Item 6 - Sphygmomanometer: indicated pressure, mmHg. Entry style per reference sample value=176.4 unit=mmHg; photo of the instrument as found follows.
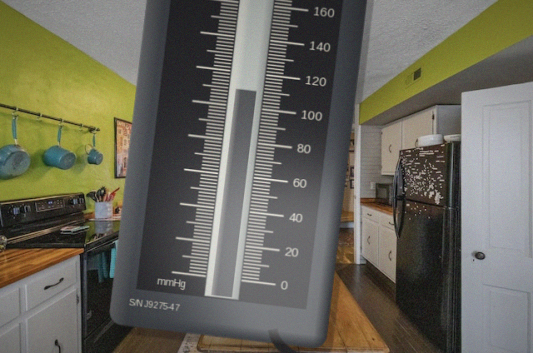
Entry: value=110 unit=mmHg
